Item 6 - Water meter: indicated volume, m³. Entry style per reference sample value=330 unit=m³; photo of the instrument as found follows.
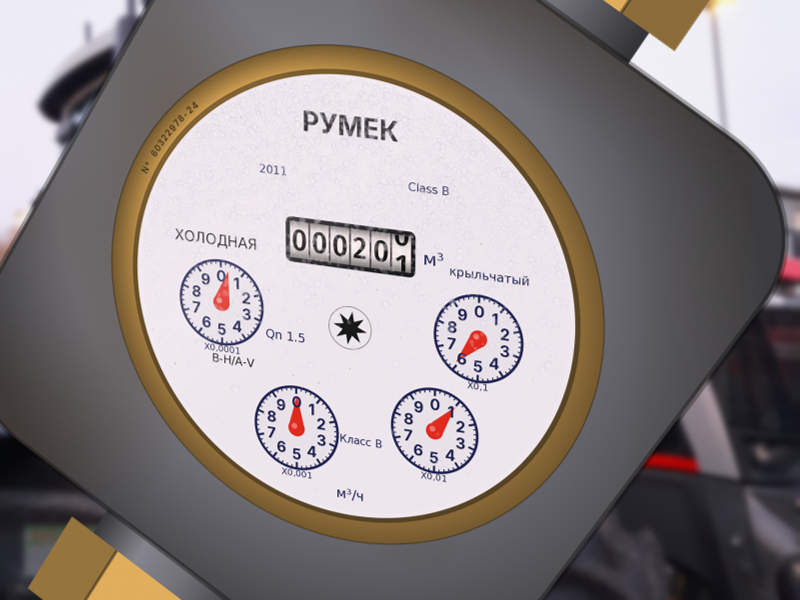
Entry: value=200.6100 unit=m³
